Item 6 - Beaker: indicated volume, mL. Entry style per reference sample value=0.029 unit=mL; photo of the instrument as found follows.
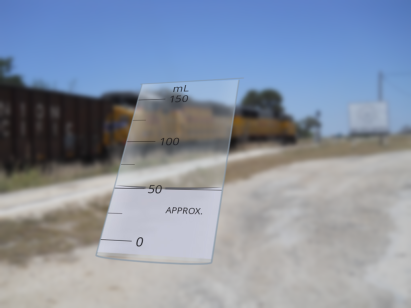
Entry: value=50 unit=mL
